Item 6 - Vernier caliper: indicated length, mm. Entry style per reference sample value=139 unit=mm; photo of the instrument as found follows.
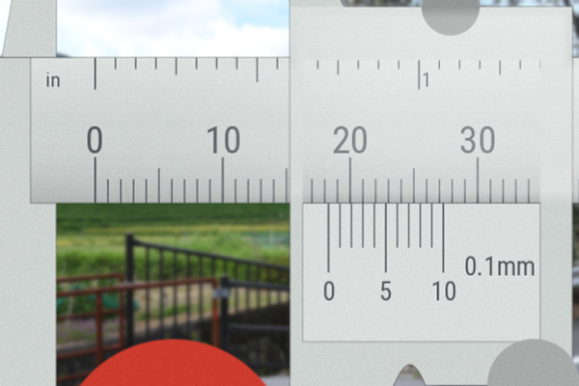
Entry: value=18.3 unit=mm
